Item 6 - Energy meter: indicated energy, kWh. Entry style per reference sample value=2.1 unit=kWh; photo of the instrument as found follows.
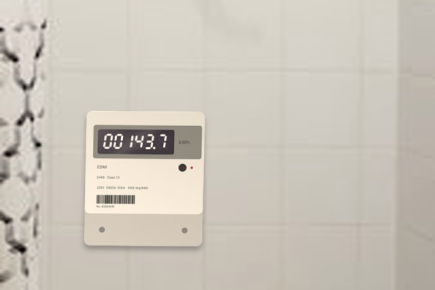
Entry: value=143.7 unit=kWh
